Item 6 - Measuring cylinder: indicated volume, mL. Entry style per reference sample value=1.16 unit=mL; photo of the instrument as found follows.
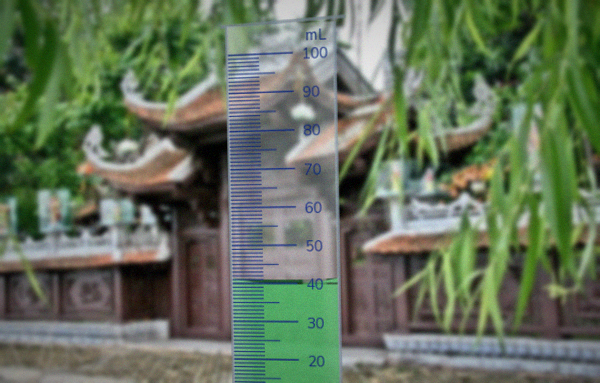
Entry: value=40 unit=mL
